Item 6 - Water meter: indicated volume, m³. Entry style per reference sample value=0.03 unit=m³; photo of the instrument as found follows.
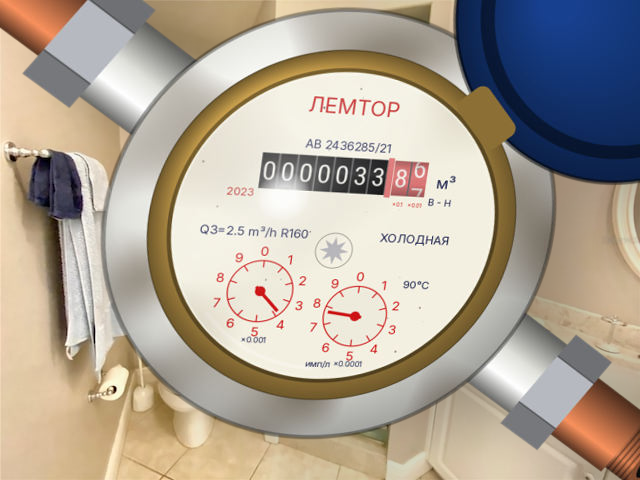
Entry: value=33.8637 unit=m³
